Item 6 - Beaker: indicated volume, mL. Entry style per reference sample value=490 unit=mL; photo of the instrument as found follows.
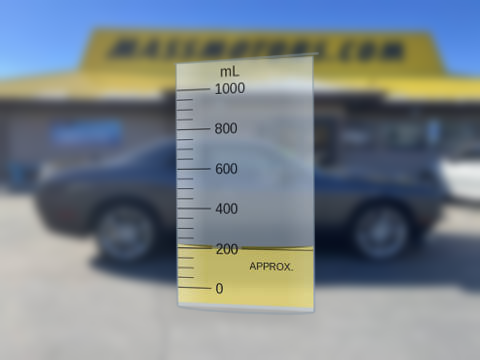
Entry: value=200 unit=mL
